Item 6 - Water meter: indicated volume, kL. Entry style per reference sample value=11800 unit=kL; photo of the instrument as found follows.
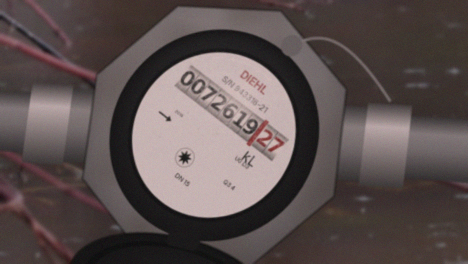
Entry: value=72619.27 unit=kL
